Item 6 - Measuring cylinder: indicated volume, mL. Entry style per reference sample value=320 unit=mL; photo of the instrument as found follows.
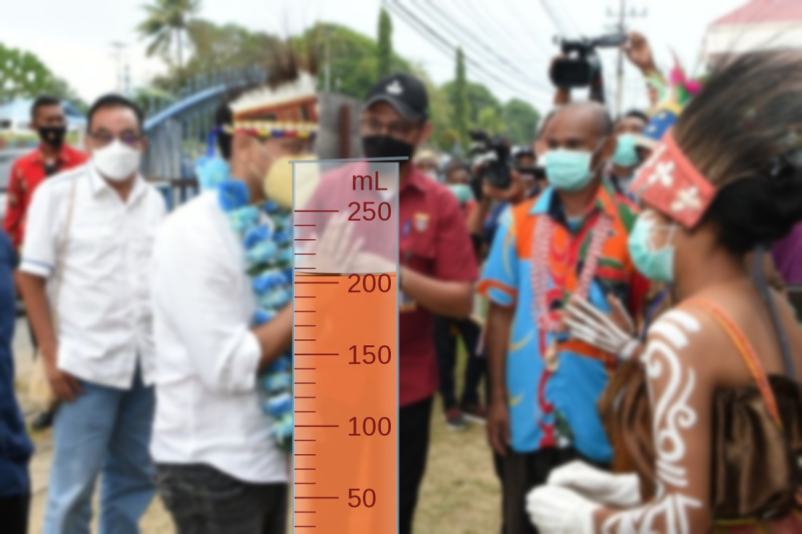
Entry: value=205 unit=mL
